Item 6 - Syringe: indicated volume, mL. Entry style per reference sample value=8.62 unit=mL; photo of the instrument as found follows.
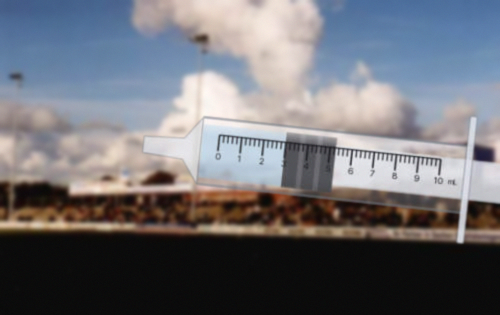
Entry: value=3 unit=mL
